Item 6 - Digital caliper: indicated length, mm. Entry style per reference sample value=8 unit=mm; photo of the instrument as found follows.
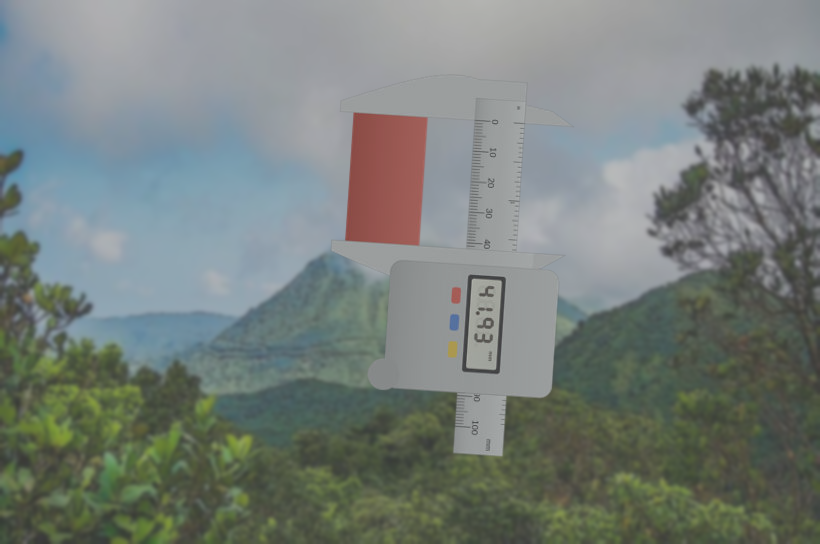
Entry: value=41.93 unit=mm
